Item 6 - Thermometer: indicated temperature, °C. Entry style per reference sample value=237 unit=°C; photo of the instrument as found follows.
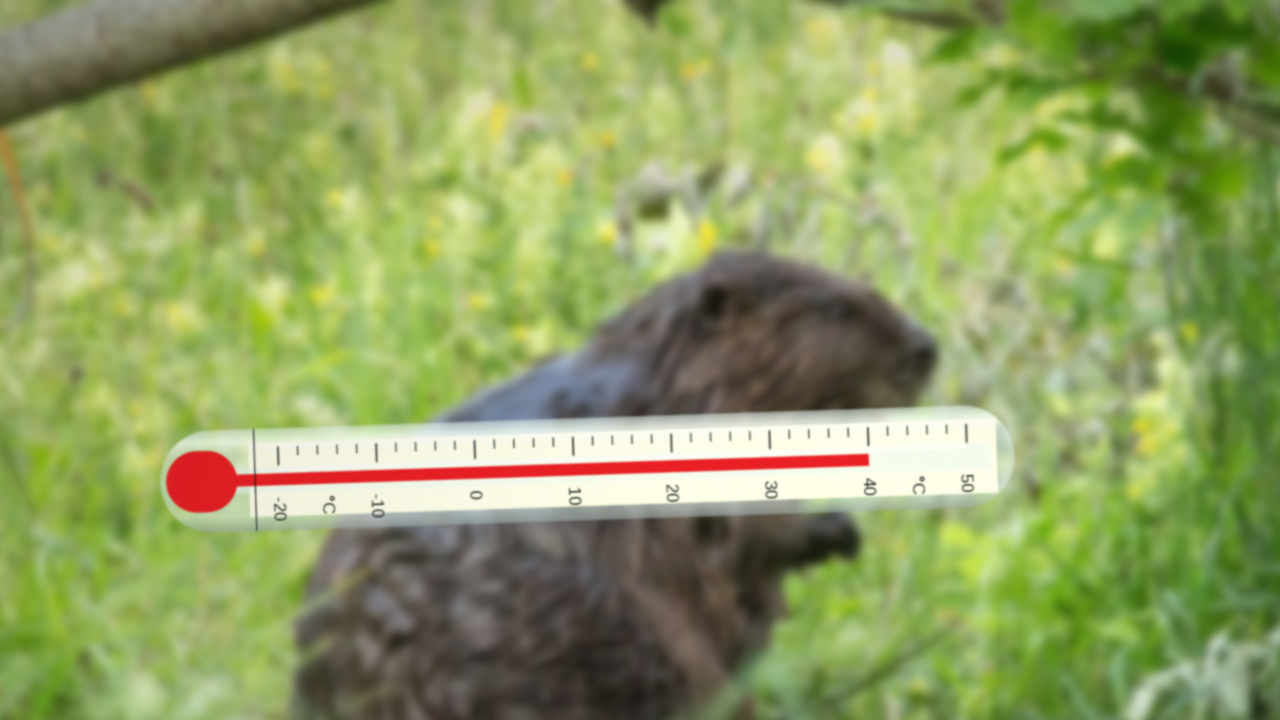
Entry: value=40 unit=°C
